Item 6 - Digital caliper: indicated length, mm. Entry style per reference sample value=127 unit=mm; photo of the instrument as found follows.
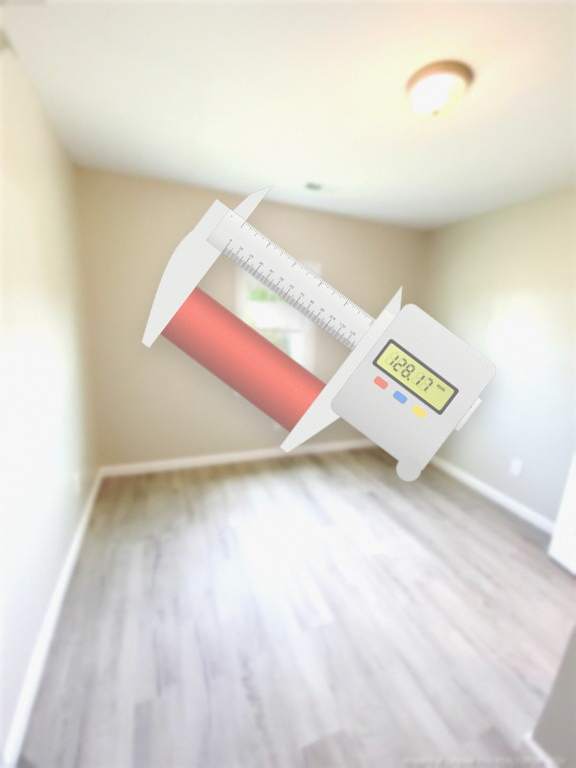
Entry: value=128.17 unit=mm
